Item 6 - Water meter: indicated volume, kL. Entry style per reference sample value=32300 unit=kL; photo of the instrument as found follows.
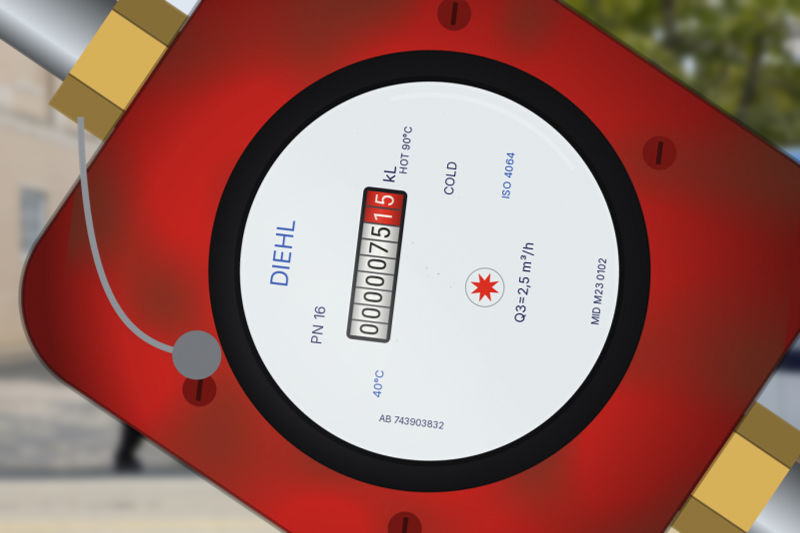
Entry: value=75.15 unit=kL
